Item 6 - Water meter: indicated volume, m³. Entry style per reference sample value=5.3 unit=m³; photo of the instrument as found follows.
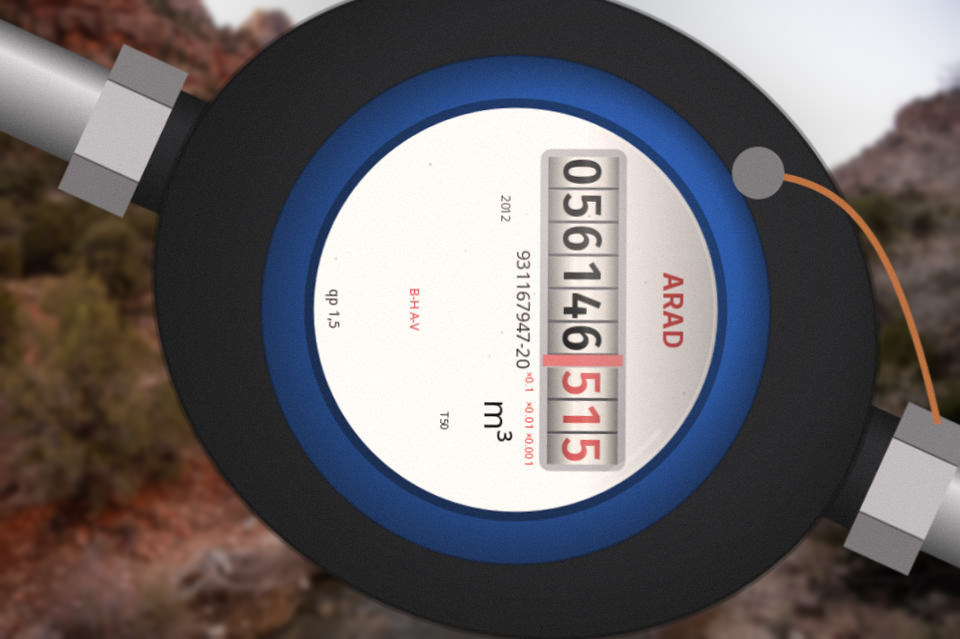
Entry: value=56146.515 unit=m³
